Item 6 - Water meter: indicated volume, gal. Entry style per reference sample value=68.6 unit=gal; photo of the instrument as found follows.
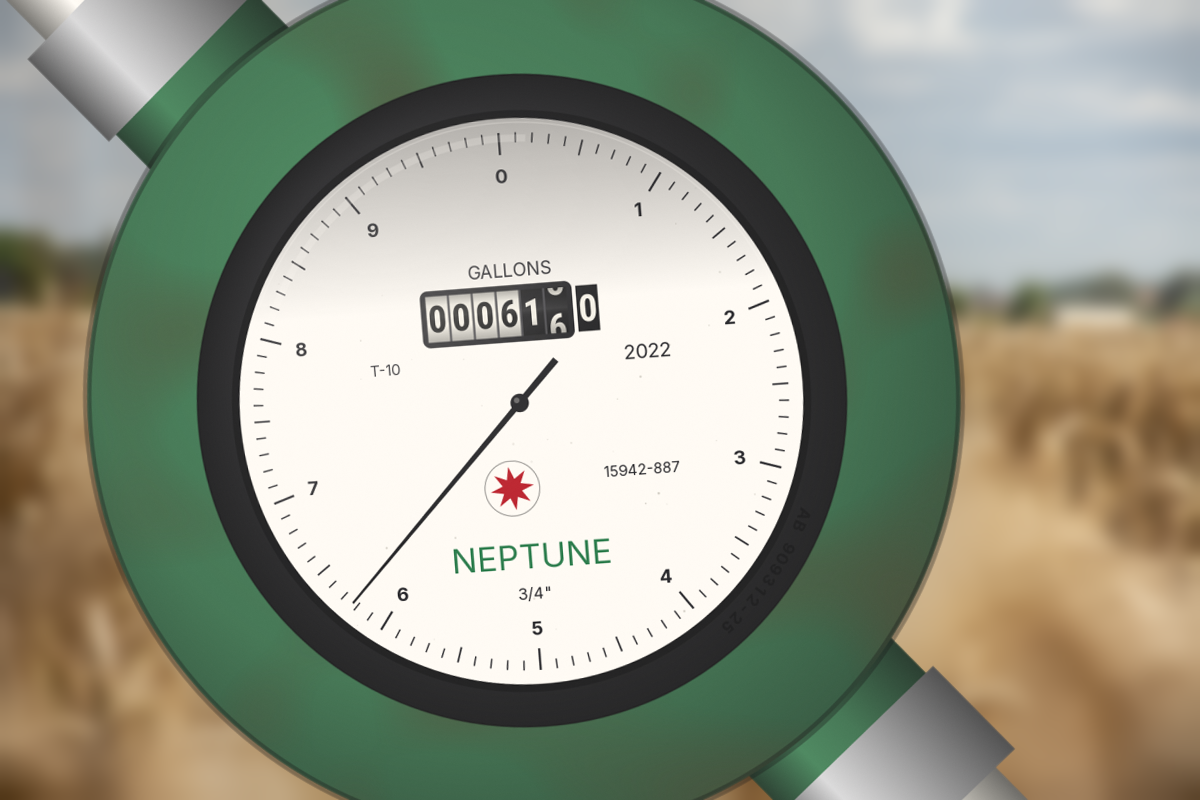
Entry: value=6156.2 unit=gal
